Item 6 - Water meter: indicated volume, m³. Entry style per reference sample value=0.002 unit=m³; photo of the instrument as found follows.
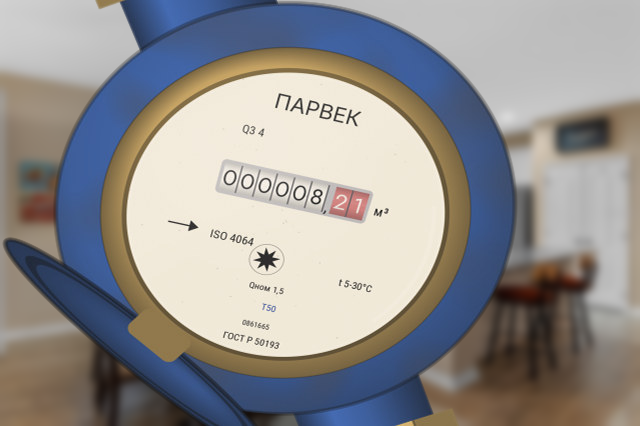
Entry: value=8.21 unit=m³
